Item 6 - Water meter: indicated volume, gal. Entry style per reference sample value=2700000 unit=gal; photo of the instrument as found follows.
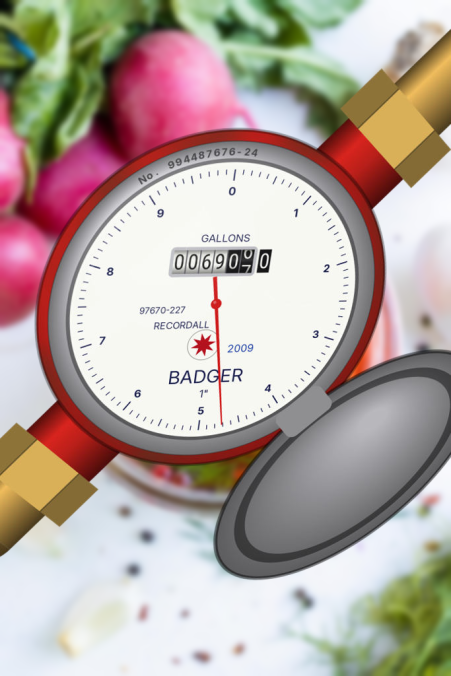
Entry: value=69064.7 unit=gal
